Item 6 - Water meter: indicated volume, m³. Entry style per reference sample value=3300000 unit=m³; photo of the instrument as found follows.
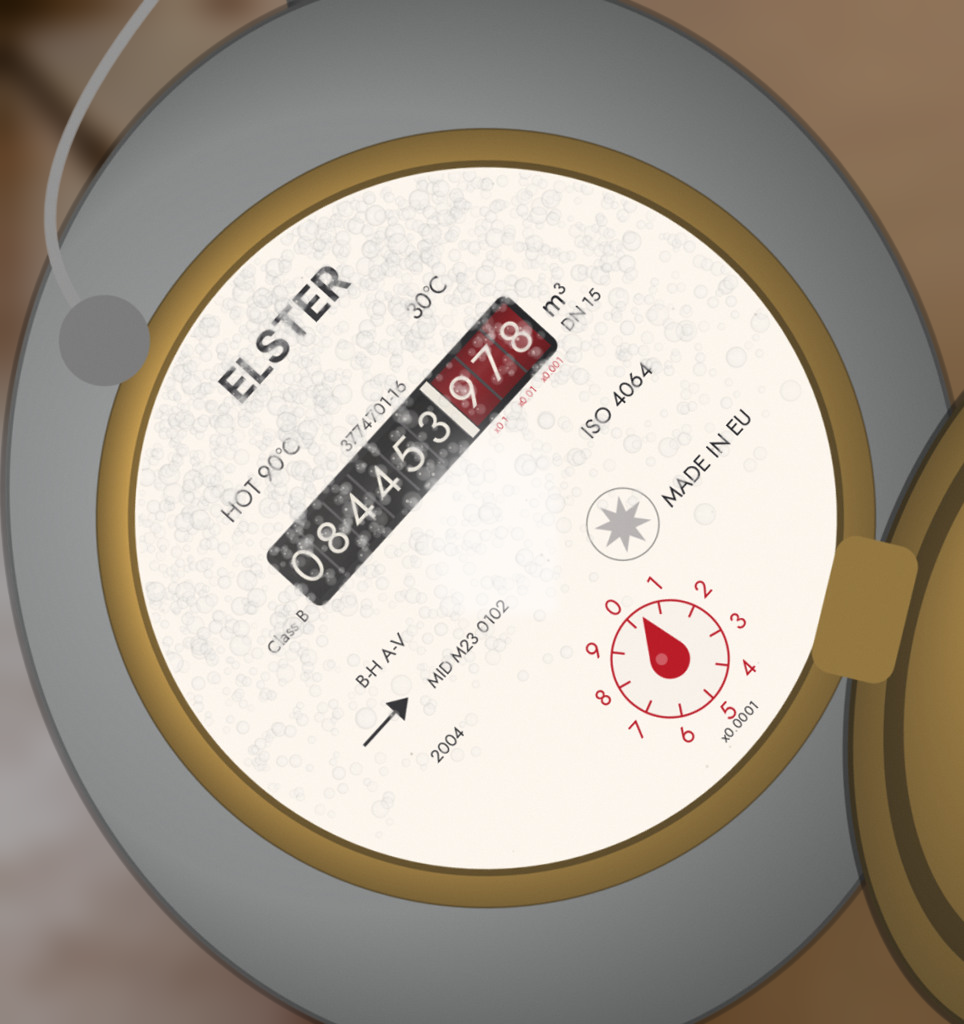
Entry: value=84453.9780 unit=m³
